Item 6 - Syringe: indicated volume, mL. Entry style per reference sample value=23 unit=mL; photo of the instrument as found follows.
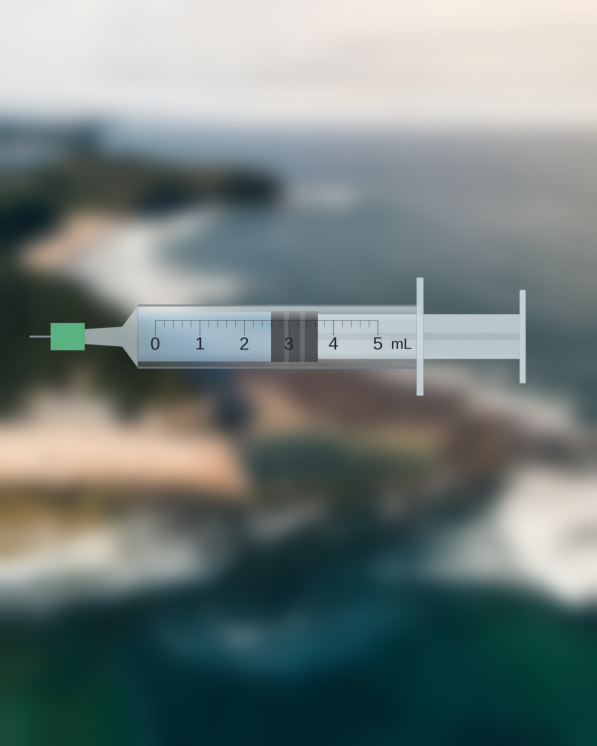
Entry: value=2.6 unit=mL
